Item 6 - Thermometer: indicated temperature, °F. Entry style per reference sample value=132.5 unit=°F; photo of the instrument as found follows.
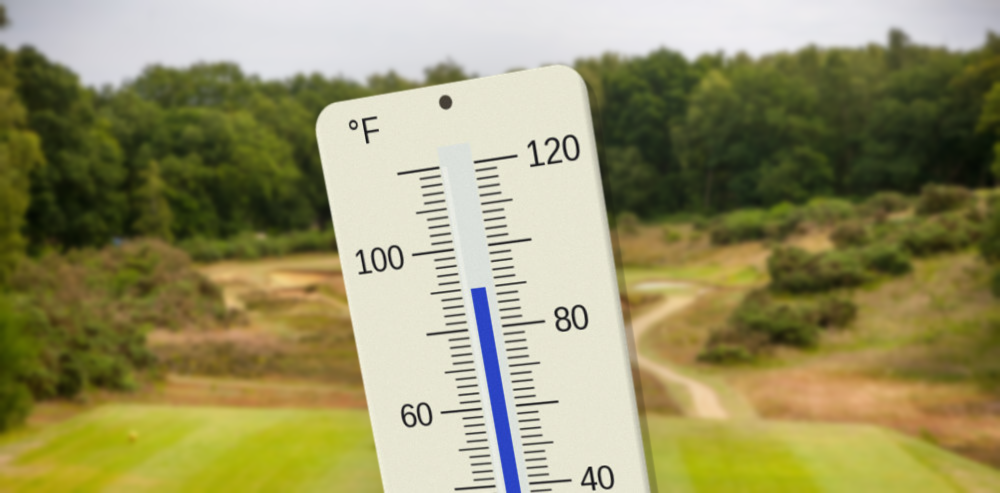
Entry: value=90 unit=°F
